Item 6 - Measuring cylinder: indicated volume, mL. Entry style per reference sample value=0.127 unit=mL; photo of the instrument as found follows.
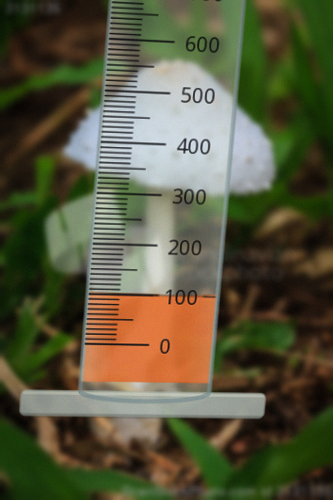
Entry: value=100 unit=mL
